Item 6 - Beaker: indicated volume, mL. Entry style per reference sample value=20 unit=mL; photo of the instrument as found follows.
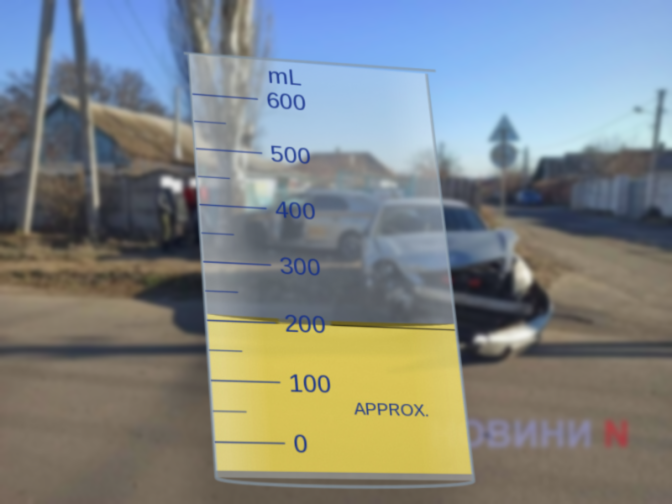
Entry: value=200 unit=mL
